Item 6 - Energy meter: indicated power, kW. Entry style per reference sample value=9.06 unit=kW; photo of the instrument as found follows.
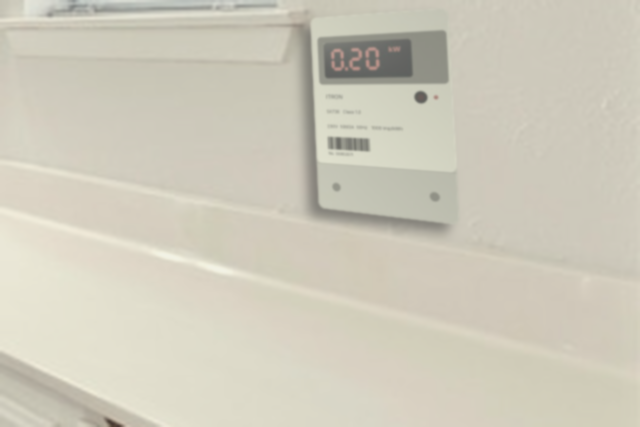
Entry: value=0.20 unit=kW
